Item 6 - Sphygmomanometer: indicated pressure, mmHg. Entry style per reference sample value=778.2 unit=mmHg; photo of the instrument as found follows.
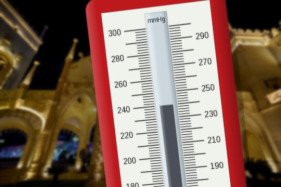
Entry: value=240 unit=mmHg
